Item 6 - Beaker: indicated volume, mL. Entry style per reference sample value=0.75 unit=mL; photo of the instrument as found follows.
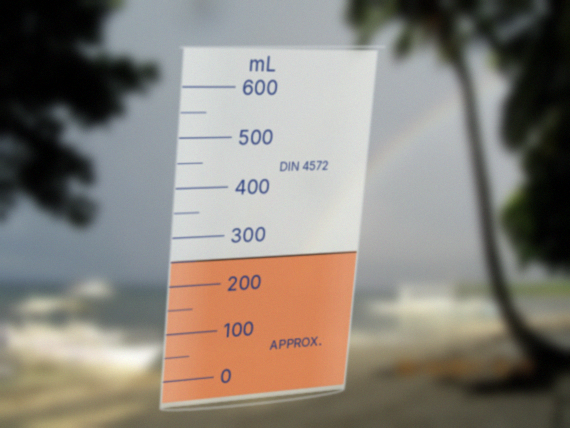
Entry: value=250 unit=mL
